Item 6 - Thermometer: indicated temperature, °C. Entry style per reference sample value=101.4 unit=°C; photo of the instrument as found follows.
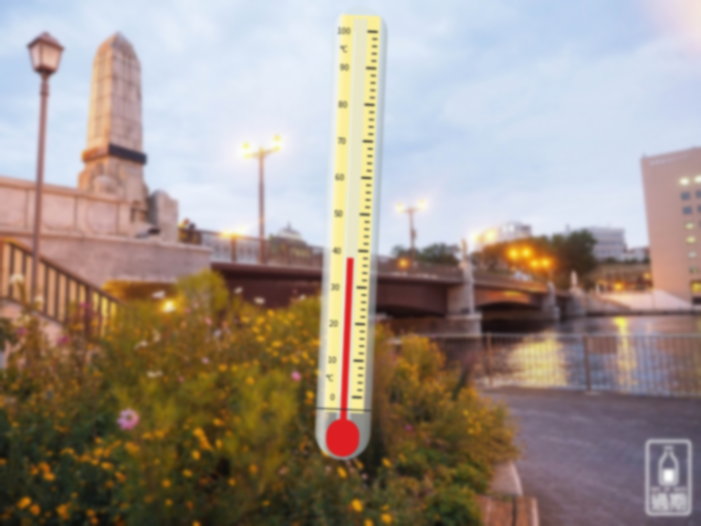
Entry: value=38 unit=°C
